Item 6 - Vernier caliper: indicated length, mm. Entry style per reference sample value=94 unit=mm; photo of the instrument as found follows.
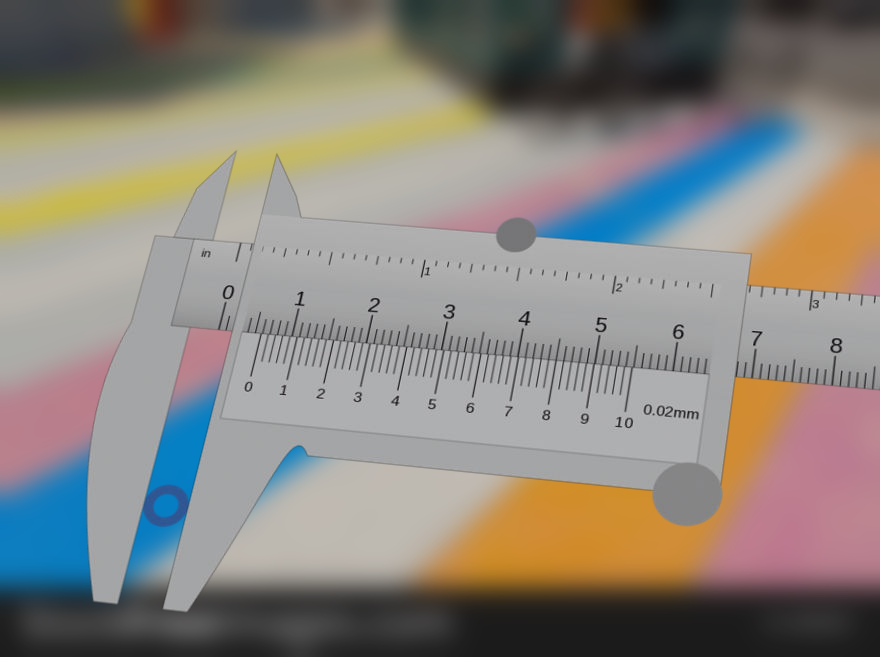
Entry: value=5.8 unit=mm
